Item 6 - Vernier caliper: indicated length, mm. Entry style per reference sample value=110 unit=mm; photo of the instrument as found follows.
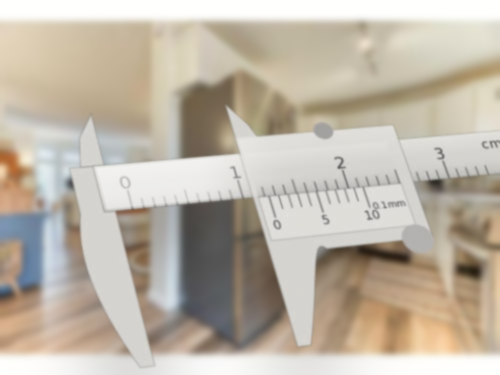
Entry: value=12.4 unit=mm
